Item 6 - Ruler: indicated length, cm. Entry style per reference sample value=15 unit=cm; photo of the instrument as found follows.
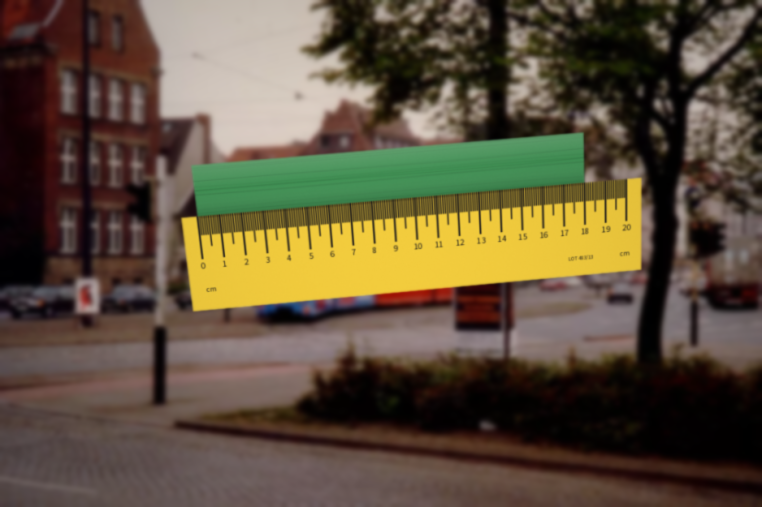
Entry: value=18 unit=cm
